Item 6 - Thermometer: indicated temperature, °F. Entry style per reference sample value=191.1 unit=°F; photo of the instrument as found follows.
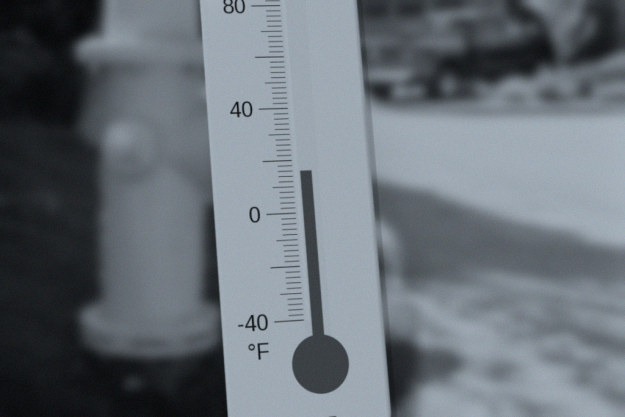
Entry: value=16 unit=°F
